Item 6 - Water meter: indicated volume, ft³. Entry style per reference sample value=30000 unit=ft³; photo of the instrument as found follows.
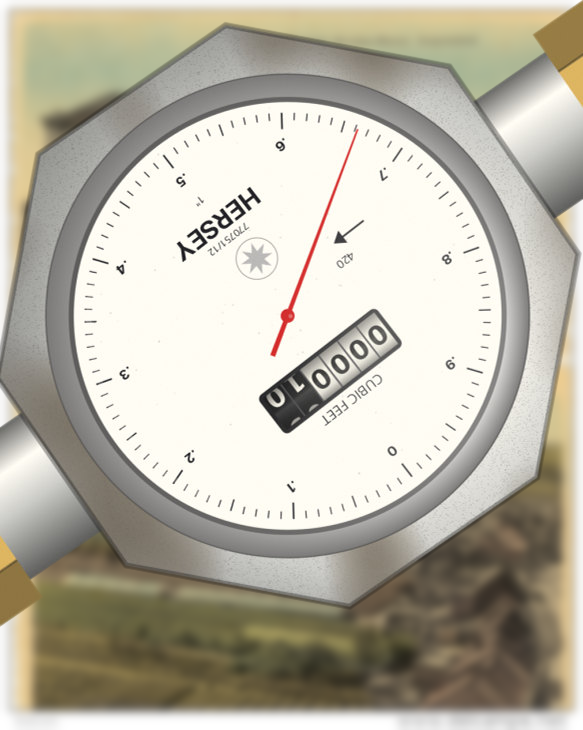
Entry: value=9.66 unit=ft³
